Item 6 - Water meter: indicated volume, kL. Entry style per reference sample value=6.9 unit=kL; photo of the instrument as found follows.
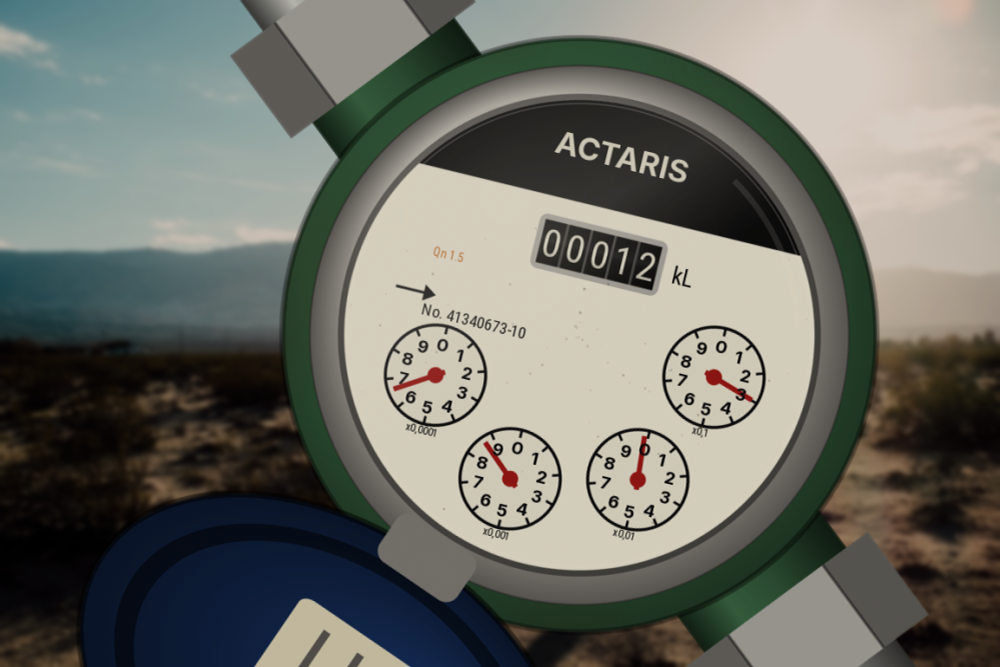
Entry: value=12.2986 unit=kL
